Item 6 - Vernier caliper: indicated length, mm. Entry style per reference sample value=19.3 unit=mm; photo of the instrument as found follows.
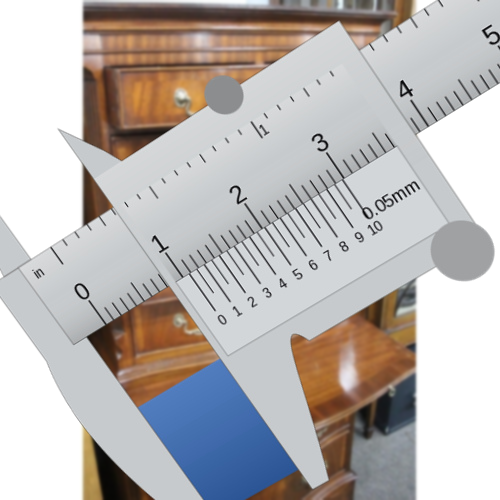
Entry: value=10.8 unit=mm
